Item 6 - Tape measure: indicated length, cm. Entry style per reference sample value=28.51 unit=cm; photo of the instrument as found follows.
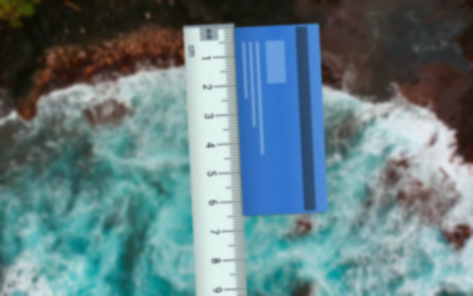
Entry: value=6.5 unit=cm
